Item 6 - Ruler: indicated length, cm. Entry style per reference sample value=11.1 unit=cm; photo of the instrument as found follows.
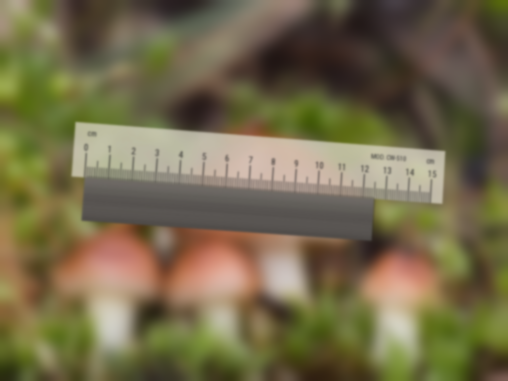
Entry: value=12.5 unit=cm
